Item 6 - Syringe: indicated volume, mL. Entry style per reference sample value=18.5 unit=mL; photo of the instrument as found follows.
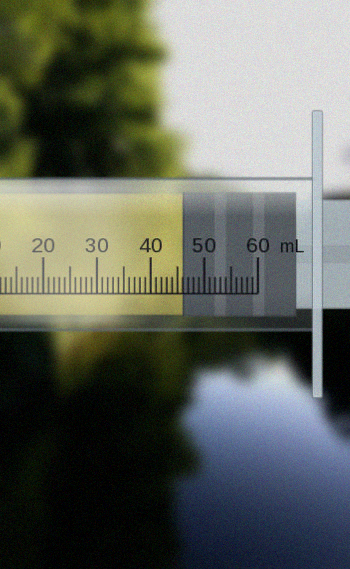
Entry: value=46 unit=mL
